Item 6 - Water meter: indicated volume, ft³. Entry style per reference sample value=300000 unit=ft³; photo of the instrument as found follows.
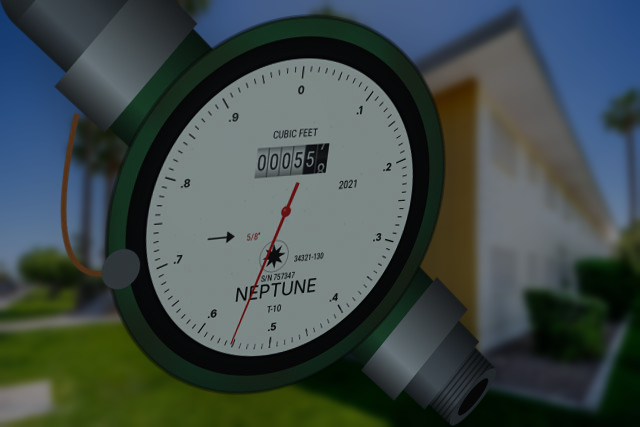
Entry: value=557.55 unit=ft³
